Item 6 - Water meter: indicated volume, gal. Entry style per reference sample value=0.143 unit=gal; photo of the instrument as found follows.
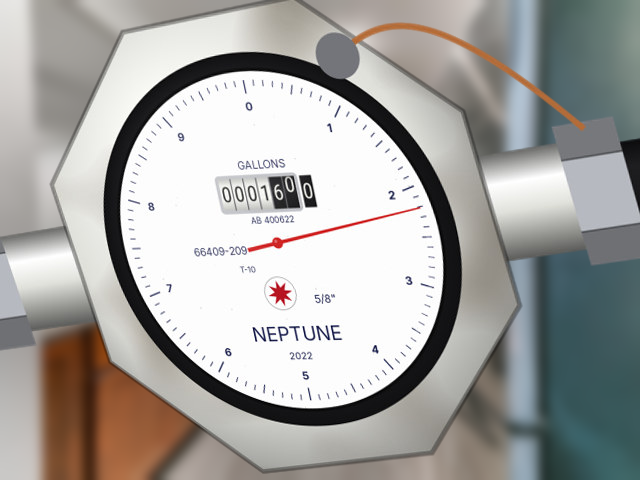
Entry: value=1602.2 unit=gal
